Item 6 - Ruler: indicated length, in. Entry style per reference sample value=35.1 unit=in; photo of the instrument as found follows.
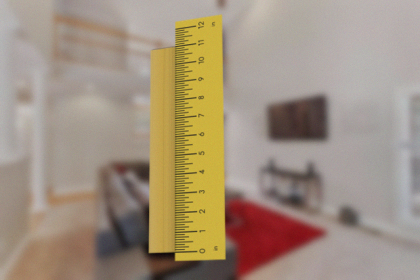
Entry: value=11 unit=in
